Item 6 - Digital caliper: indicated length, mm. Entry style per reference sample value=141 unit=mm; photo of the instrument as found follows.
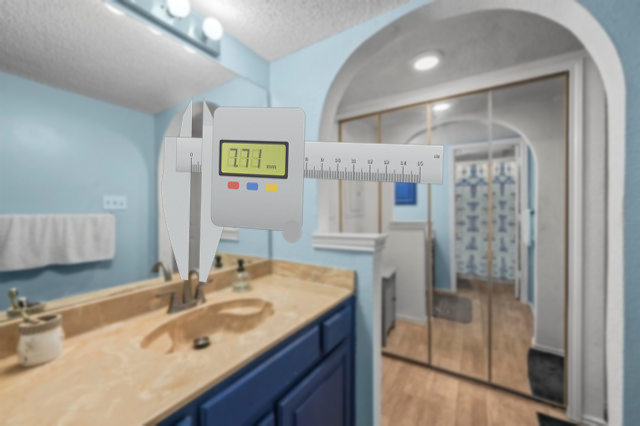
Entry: value=7.71 unit=mm
